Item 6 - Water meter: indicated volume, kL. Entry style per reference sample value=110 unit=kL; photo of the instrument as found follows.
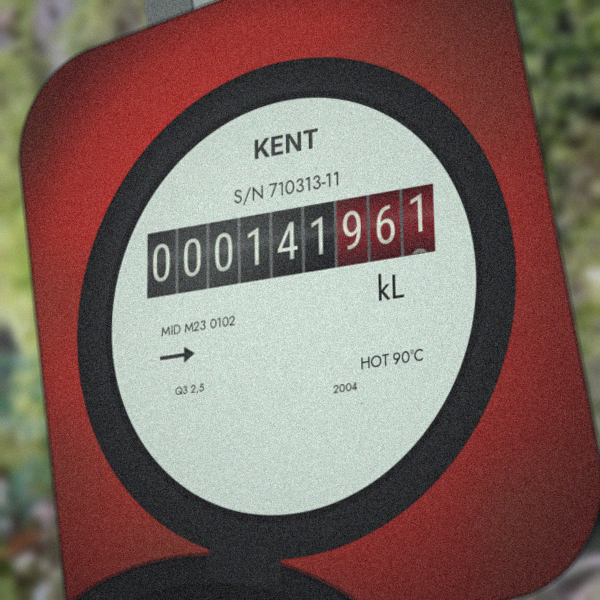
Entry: value=141.961 unit=kL
